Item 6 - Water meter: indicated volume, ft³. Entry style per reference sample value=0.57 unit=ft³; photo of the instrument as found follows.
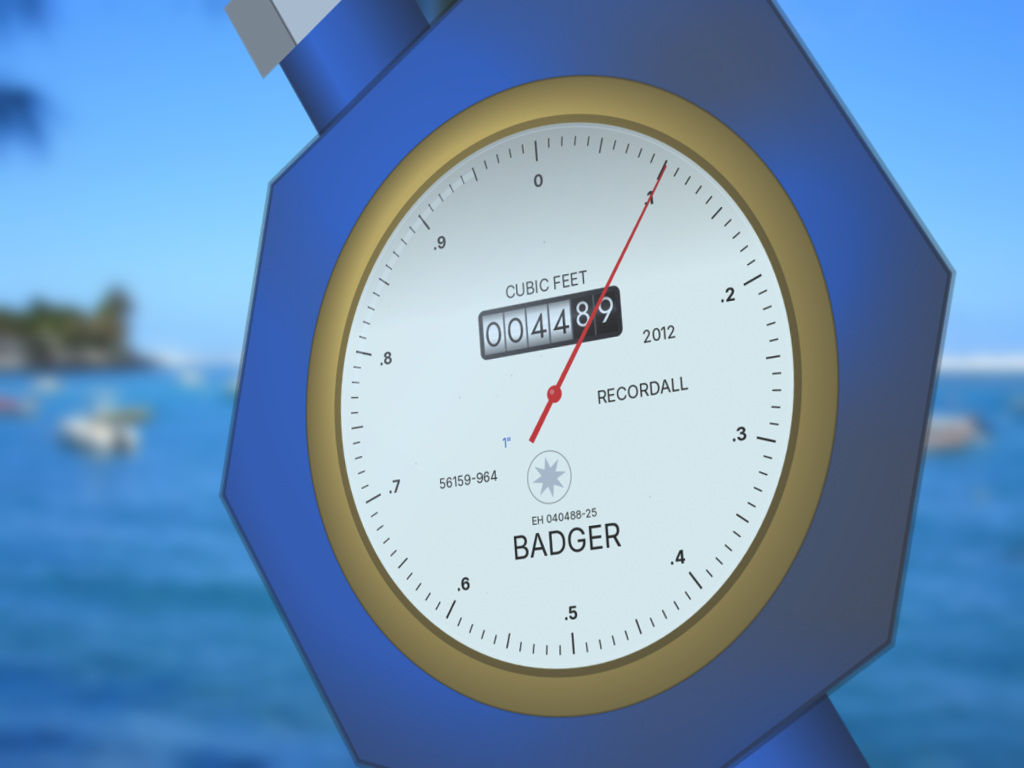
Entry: value=4489.10 unit=ft³
